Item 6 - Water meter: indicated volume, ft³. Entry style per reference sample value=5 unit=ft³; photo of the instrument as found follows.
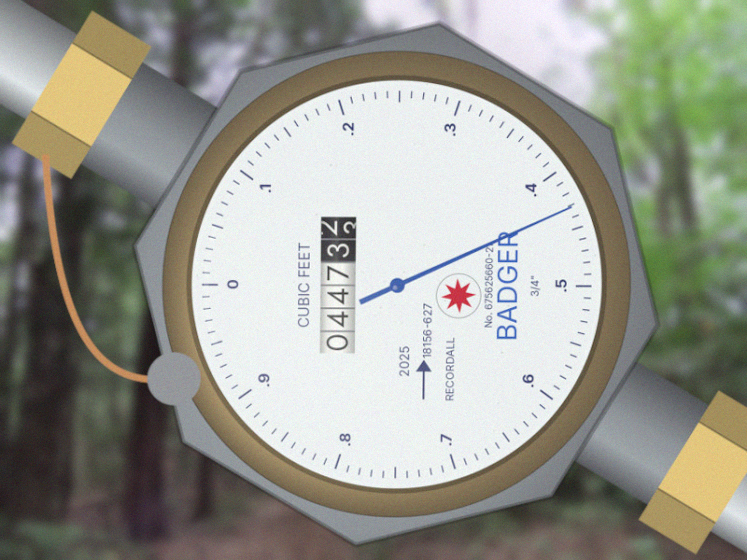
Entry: value=44732.43 unit=ft³
